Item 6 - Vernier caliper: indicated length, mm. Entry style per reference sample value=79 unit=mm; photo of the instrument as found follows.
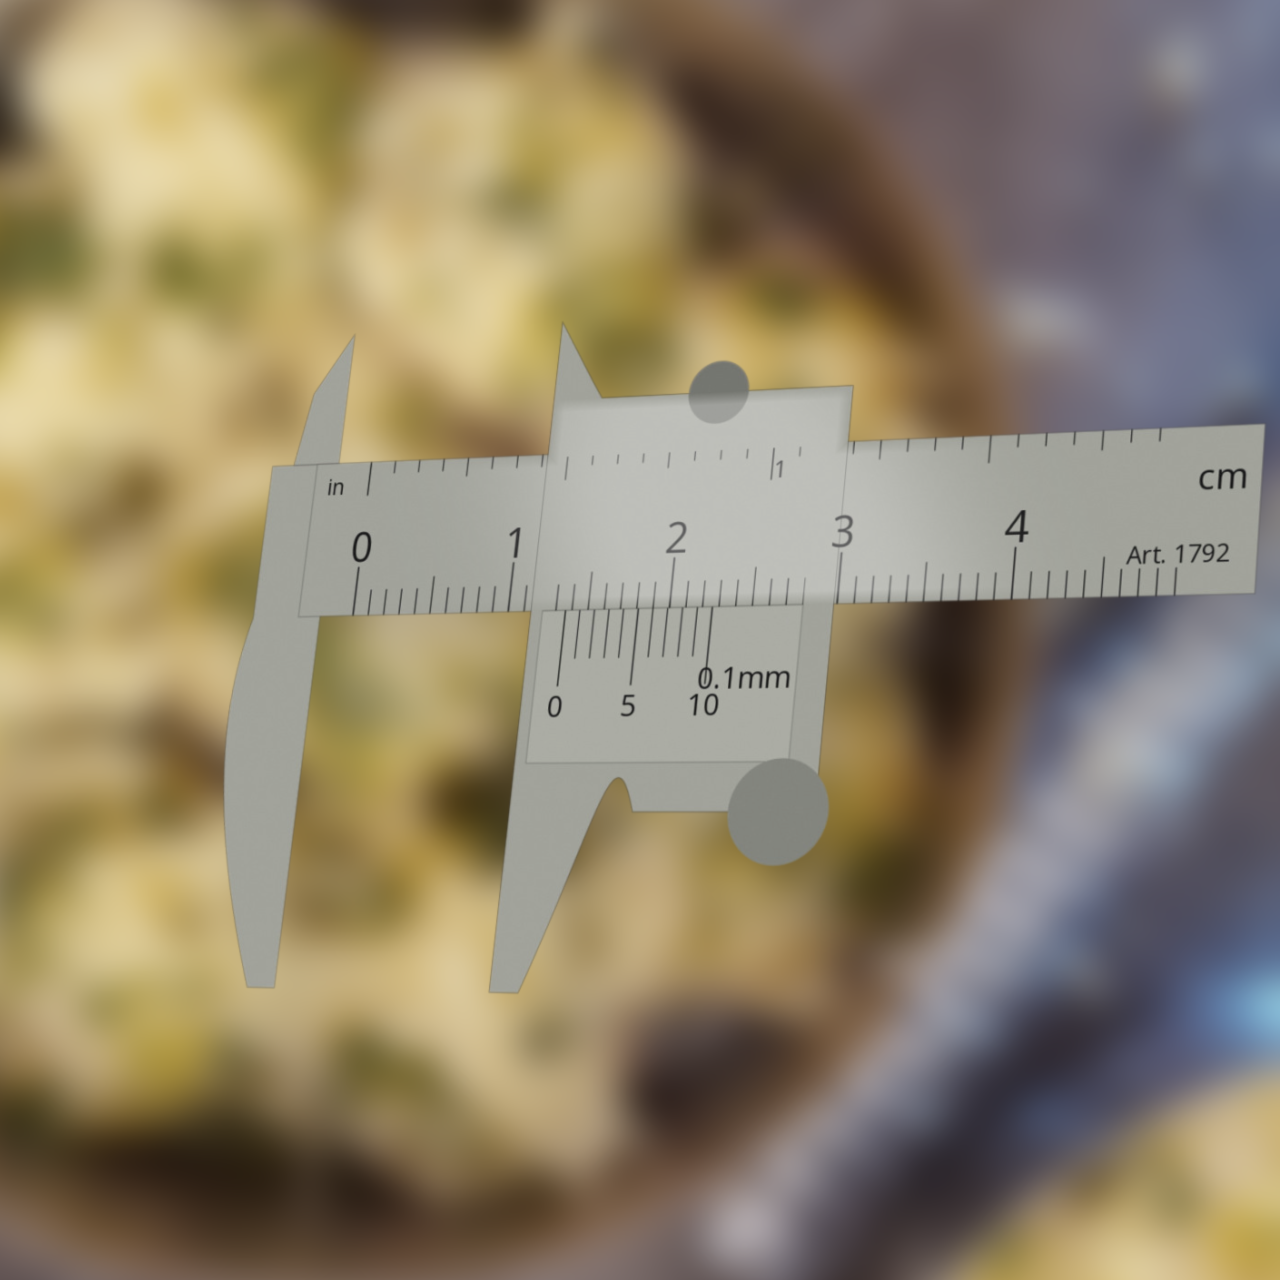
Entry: value=13.6 unit=mm
